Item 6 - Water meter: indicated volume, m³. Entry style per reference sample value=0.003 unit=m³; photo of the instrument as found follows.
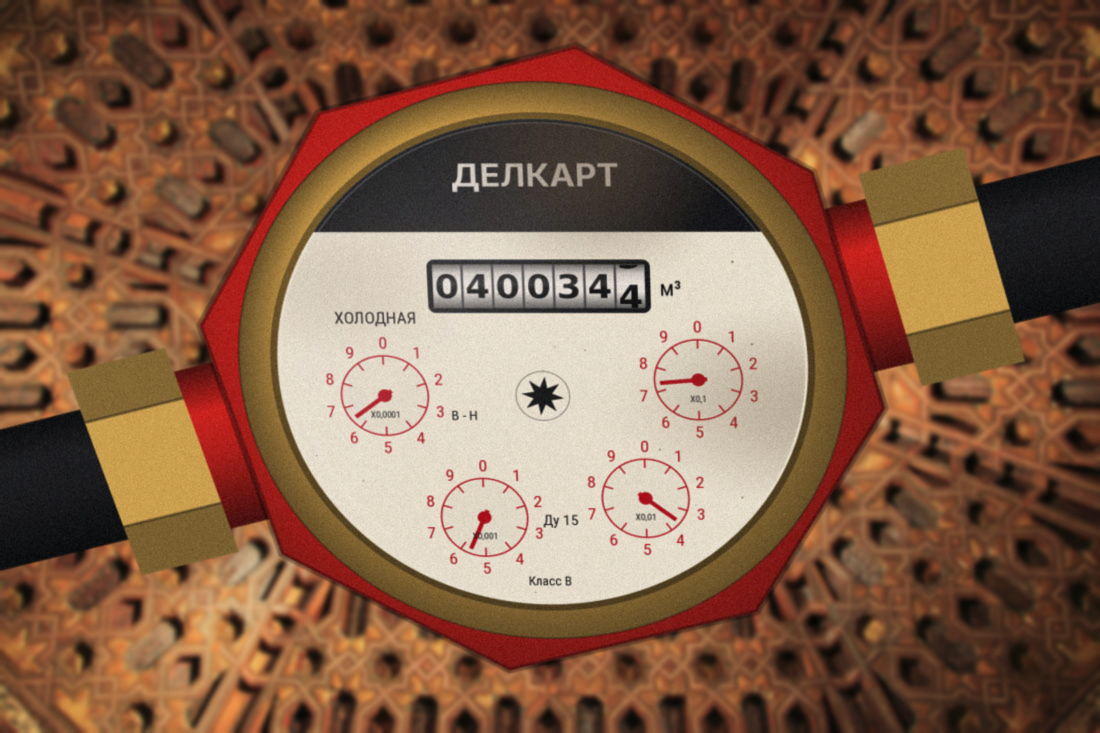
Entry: value=400343.7356 unit=m³
